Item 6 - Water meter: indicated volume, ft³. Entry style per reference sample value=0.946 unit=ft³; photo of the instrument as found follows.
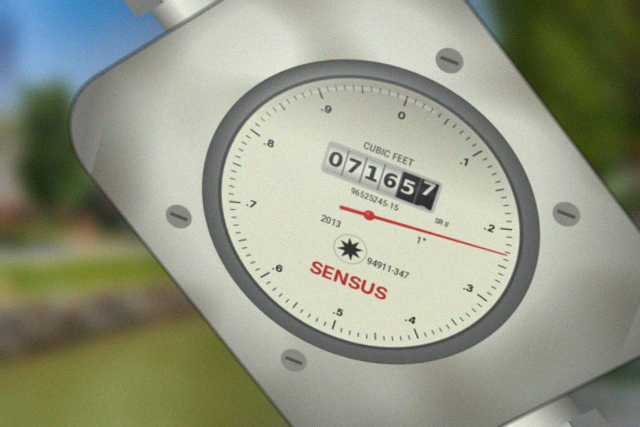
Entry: value=71657.23 unit=ft³
